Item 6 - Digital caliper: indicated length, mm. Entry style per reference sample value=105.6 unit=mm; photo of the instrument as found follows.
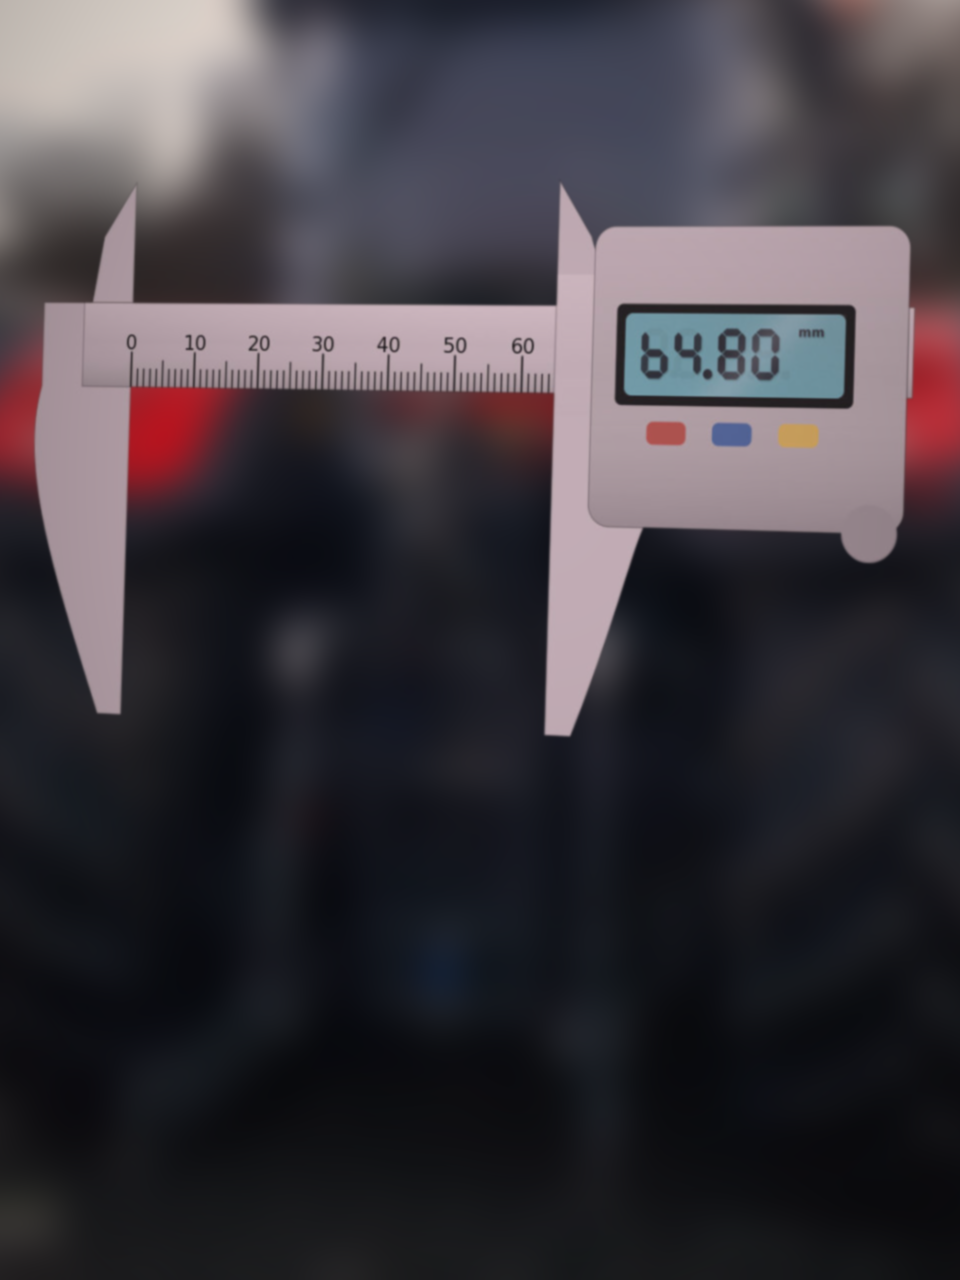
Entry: value=64.80 unit=mm
